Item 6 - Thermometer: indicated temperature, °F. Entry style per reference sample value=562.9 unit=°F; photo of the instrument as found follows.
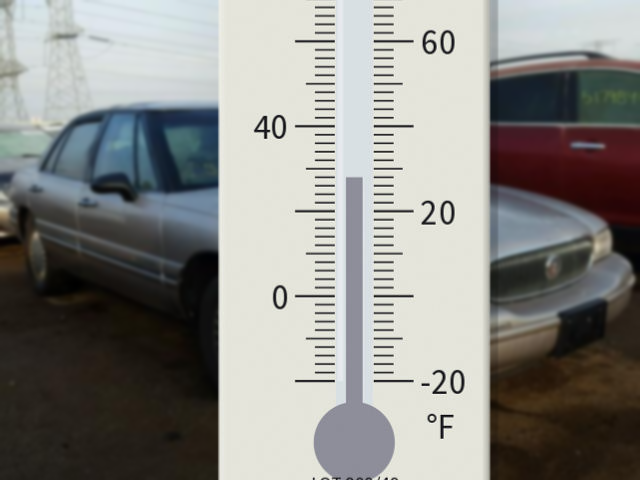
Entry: value=28 unit=°F
